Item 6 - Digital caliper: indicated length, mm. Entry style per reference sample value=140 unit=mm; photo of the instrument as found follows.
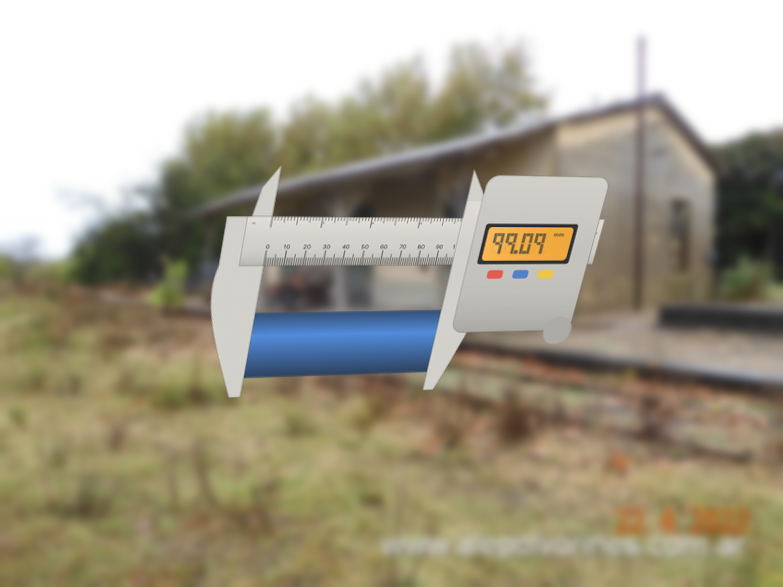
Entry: value=99.09 unit=mm
